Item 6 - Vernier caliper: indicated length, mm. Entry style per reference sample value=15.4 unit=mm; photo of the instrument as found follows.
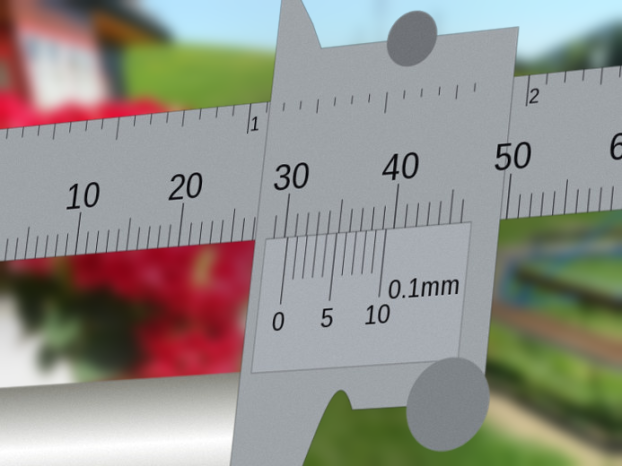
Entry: value=30.3 unit=mm
